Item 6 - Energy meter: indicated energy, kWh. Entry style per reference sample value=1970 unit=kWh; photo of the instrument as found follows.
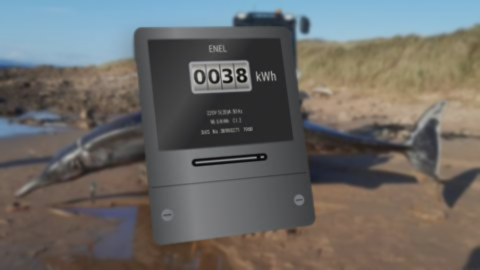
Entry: value=38 unit=kWh
